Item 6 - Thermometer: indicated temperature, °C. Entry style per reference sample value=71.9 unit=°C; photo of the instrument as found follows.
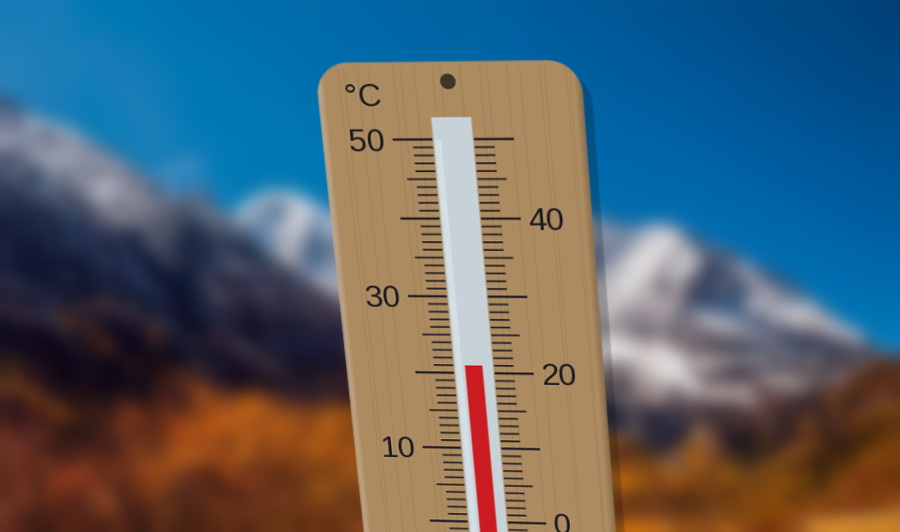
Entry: value=21 unit=°C
